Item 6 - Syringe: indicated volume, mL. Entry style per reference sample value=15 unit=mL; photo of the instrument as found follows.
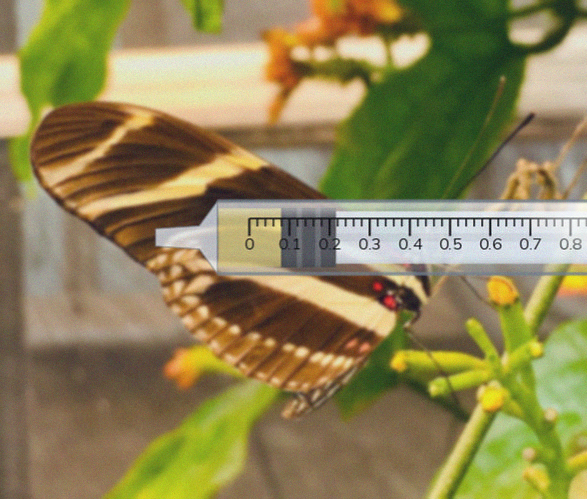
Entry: value=0.08 unit=mL
